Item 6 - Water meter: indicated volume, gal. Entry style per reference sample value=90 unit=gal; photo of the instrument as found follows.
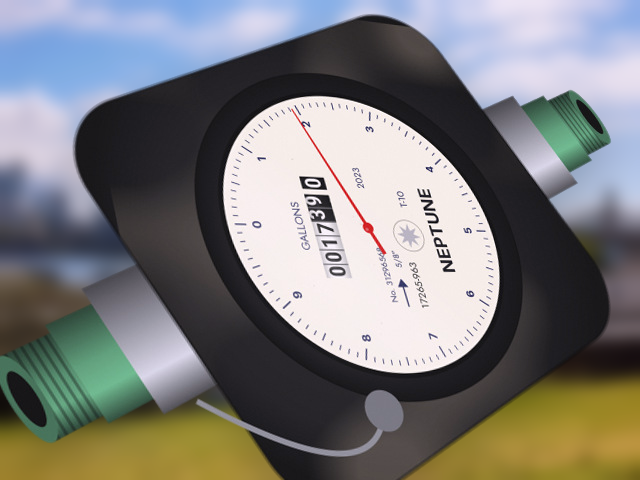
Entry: value=17391.9 unit=gal
